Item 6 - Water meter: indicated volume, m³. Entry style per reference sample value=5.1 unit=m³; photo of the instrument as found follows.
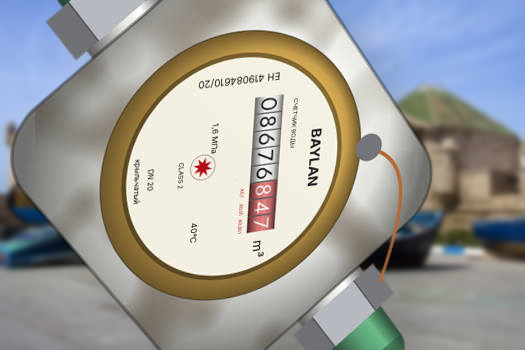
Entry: value=8676.847 unit=m³
